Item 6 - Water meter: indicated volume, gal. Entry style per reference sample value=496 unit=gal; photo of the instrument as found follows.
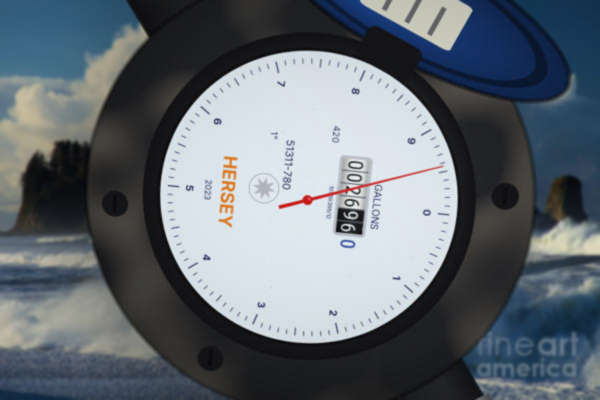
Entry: value=26959.4 unit=gal
